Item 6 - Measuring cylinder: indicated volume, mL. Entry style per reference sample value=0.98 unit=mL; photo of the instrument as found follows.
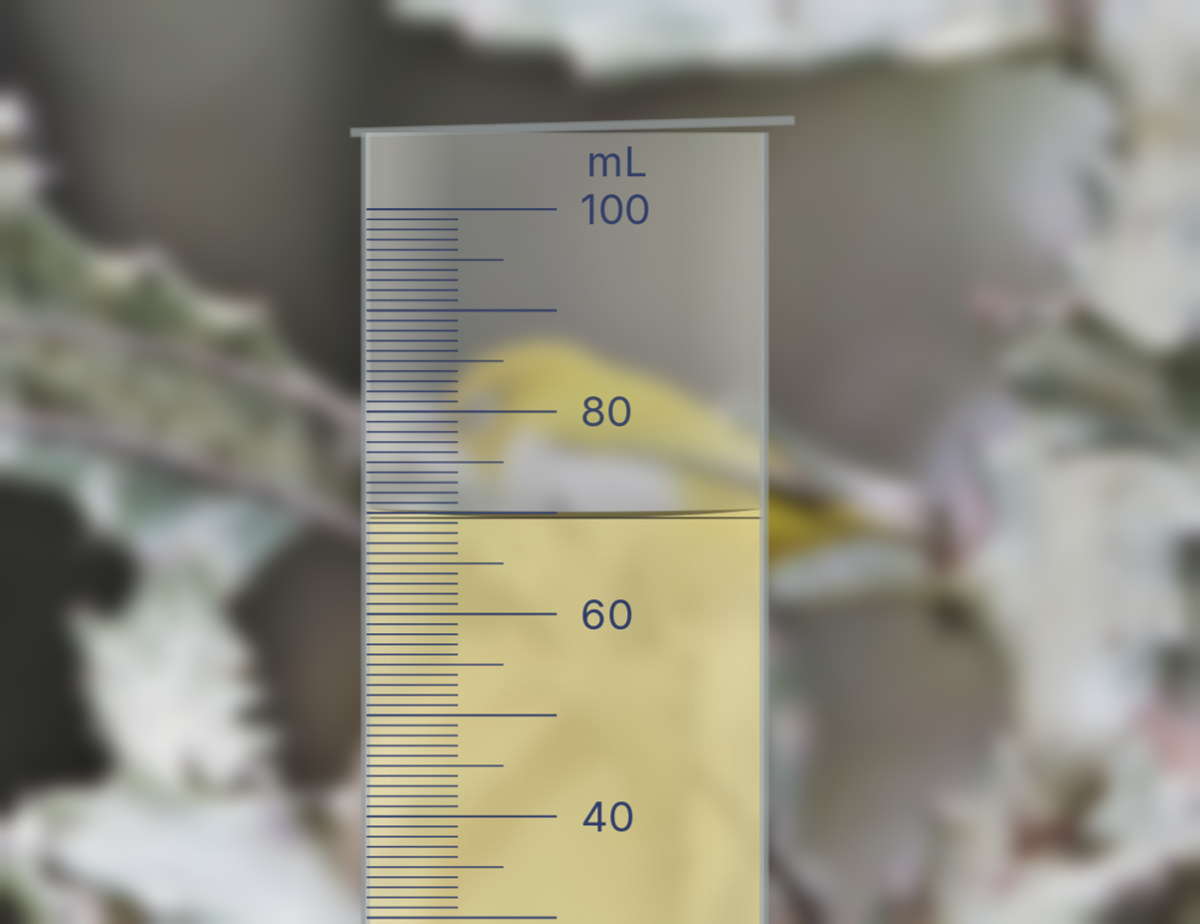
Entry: value=69.5 unit=mL
